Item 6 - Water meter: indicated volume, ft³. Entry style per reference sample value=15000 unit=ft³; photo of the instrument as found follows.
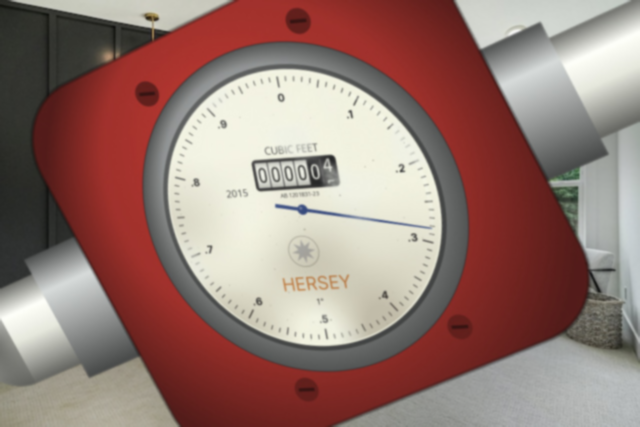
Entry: value=4.28 unit=ft³
